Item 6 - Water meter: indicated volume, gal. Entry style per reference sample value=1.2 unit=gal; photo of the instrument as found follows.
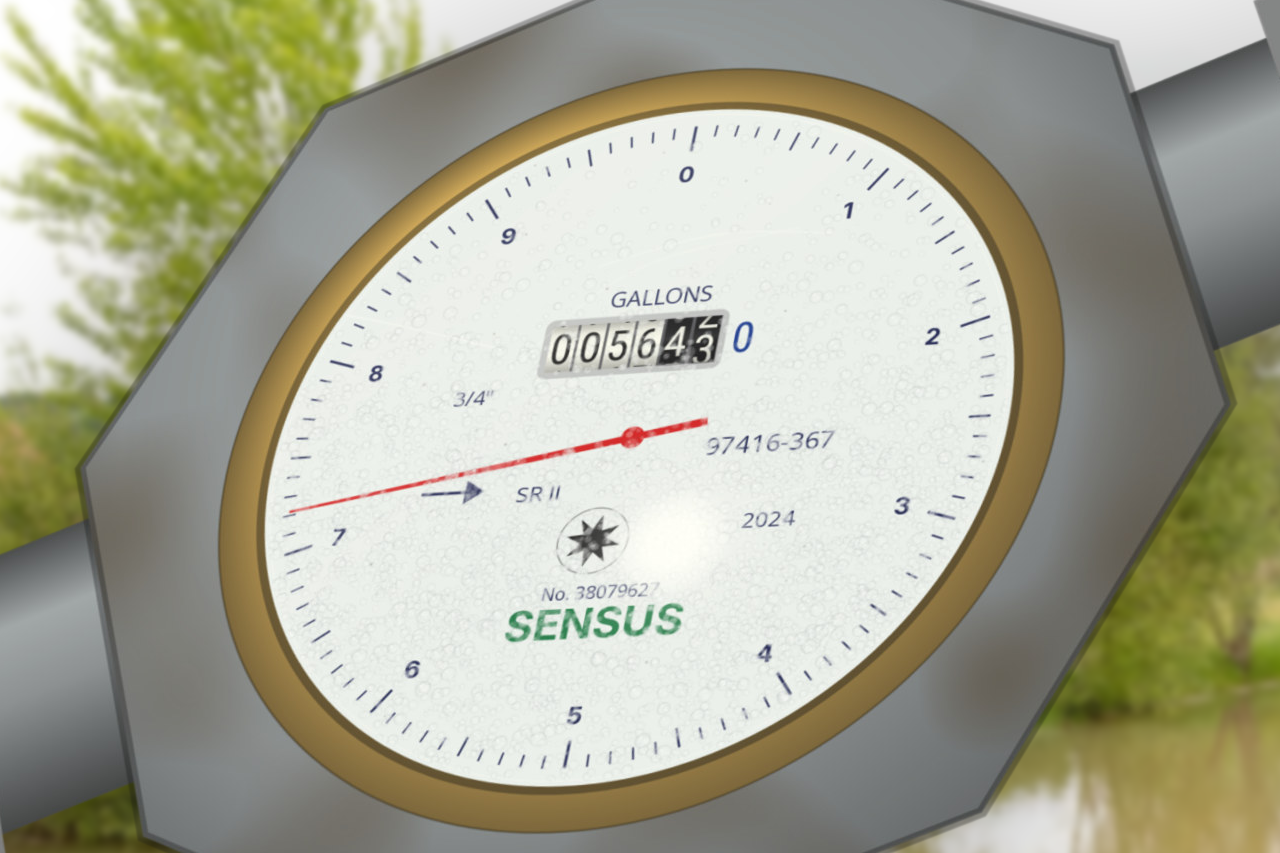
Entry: value=56427.2 unit=gal
